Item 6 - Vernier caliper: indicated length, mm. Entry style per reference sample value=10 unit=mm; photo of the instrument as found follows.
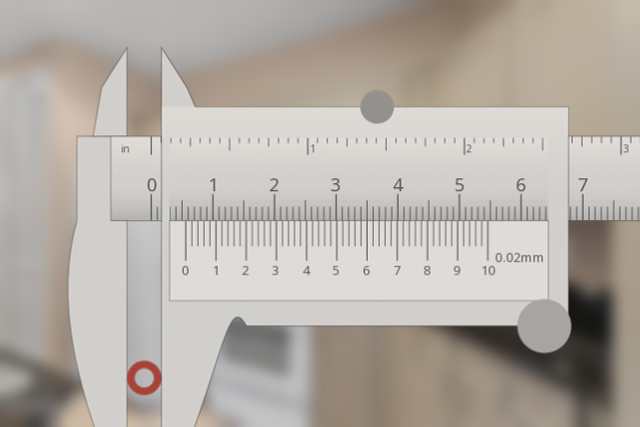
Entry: value=5.6 unit=mm
